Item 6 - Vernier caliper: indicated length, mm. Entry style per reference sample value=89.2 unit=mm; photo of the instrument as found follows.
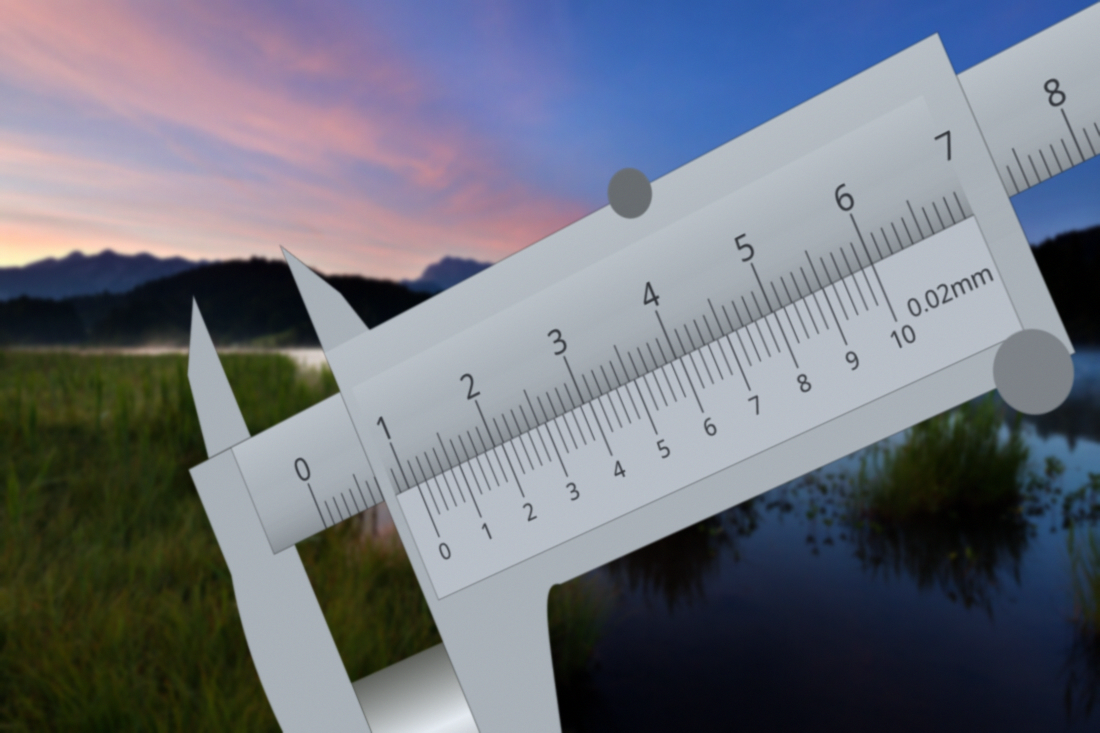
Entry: value=11.0 unit=mm
